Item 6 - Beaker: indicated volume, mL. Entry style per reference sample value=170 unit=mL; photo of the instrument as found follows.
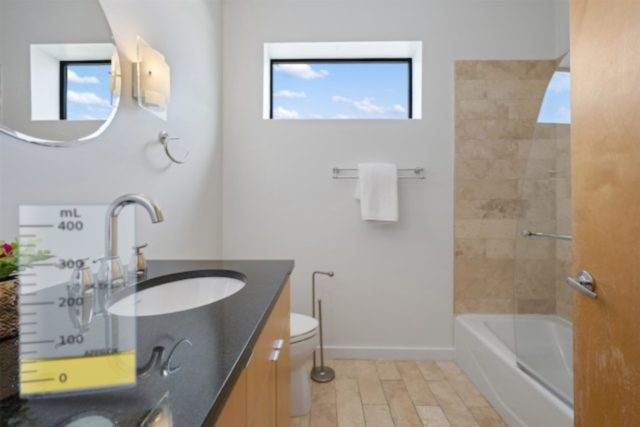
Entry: value=50 unit=mL
